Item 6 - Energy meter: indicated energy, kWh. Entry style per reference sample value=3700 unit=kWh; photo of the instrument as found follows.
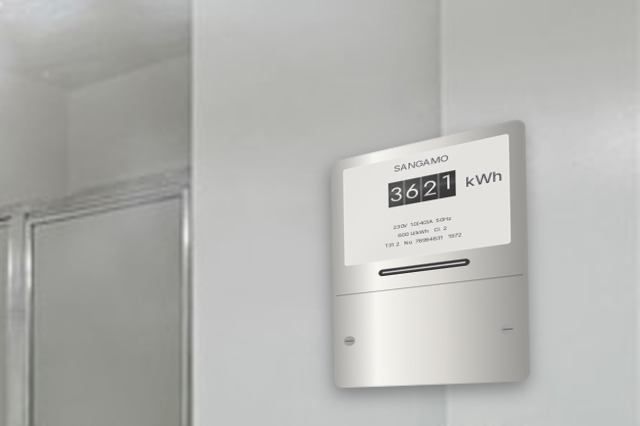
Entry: value=3621 unit=kWh
